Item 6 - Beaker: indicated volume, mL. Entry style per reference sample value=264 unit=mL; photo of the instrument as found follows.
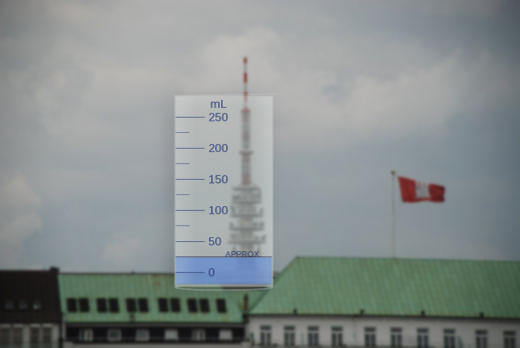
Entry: value=25 unit=mL
